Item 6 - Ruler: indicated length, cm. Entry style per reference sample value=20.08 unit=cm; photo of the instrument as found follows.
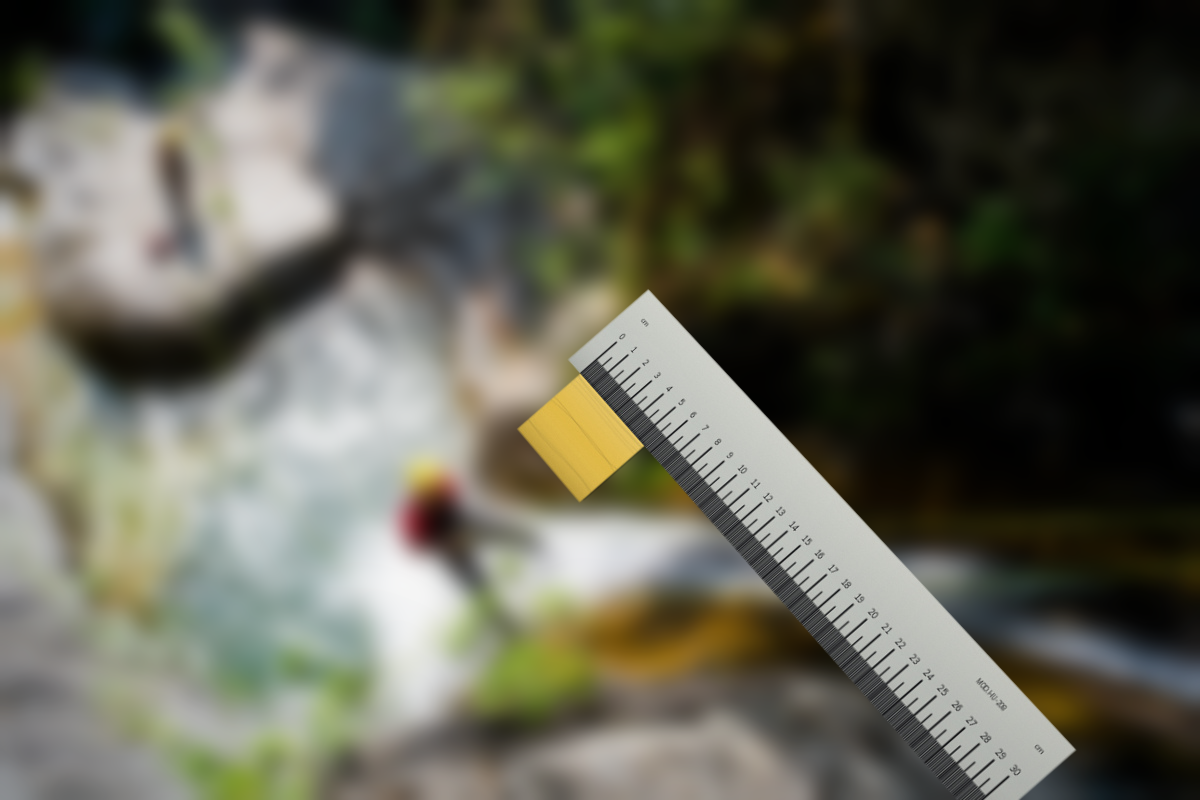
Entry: value=5.5 unit=cm
